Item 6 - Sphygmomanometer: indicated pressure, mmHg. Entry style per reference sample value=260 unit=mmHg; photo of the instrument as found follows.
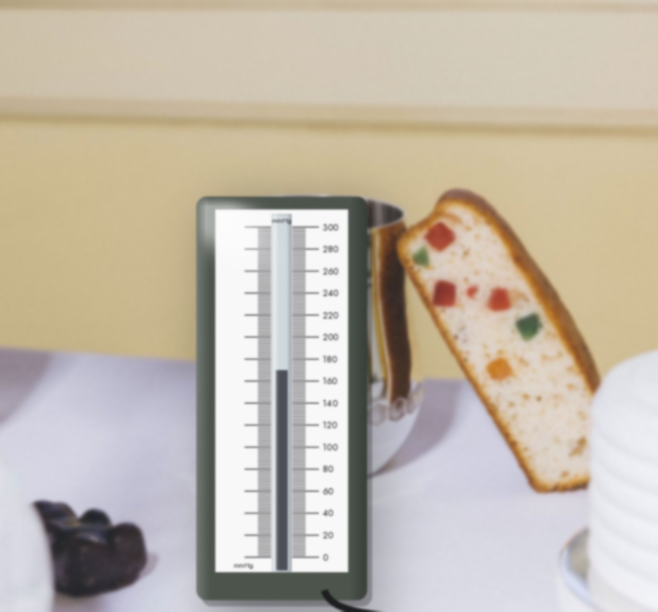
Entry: value=170 unit=mmHg
